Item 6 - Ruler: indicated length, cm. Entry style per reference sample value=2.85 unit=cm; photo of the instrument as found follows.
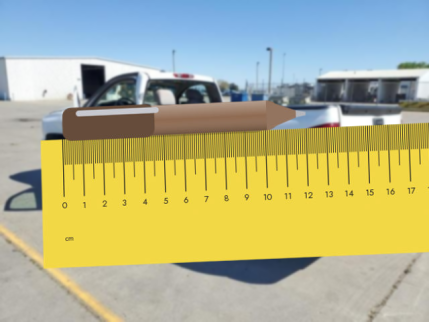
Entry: value=12 unit=cm
